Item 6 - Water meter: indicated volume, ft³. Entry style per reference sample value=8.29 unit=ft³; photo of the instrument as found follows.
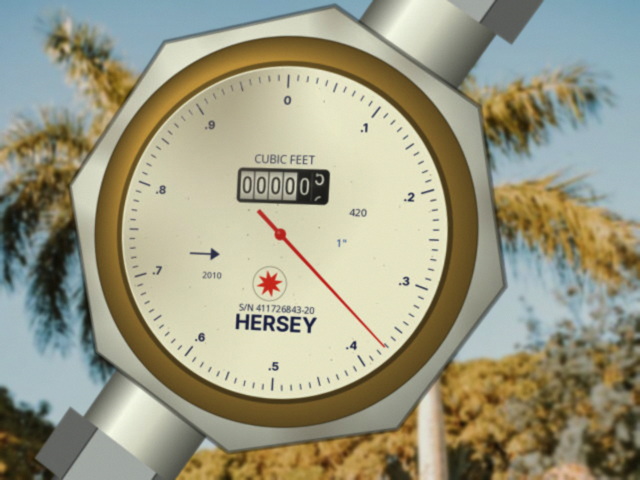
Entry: value=5.37 unit=ft³
